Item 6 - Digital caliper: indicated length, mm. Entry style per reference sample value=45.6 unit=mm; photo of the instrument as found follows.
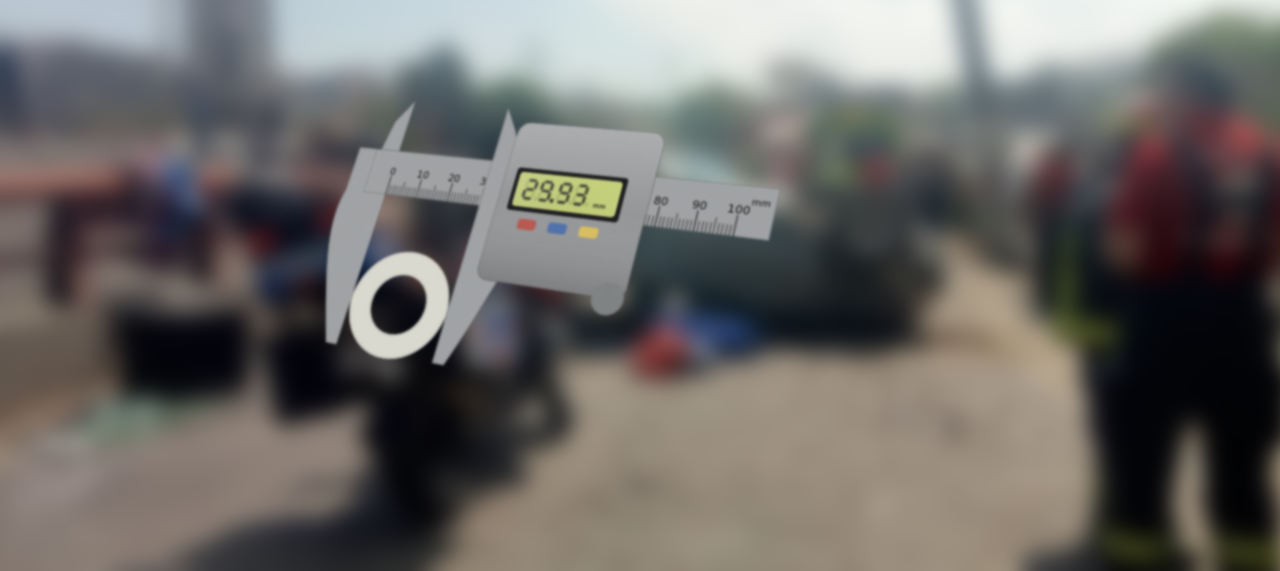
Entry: value=29.93 unit=mm
